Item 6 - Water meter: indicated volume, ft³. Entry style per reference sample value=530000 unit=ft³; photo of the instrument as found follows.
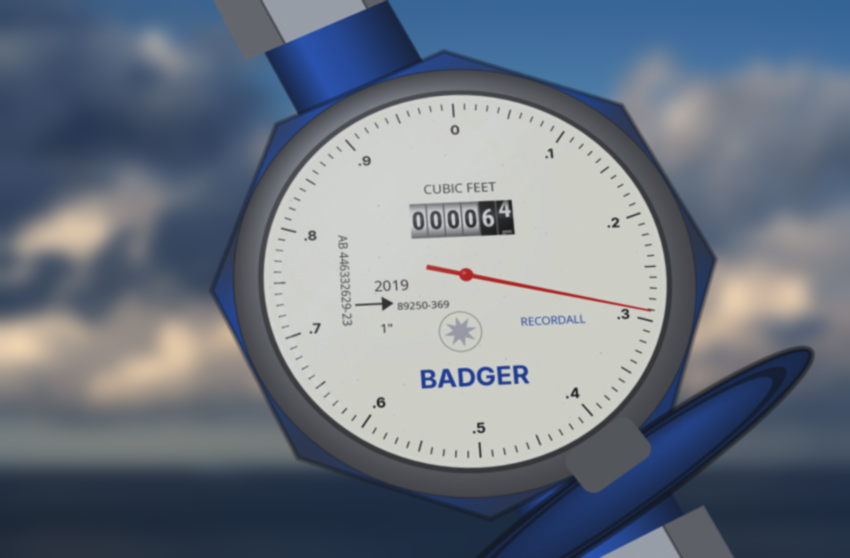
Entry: value=64.29 unit=ft³
